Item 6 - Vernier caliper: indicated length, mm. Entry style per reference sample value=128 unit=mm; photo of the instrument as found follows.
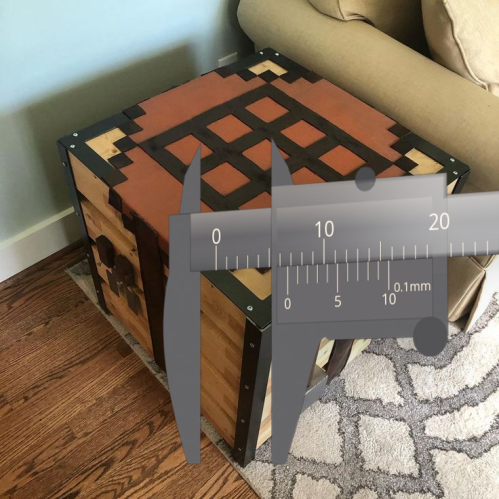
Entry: value=6.7 unit=mm
